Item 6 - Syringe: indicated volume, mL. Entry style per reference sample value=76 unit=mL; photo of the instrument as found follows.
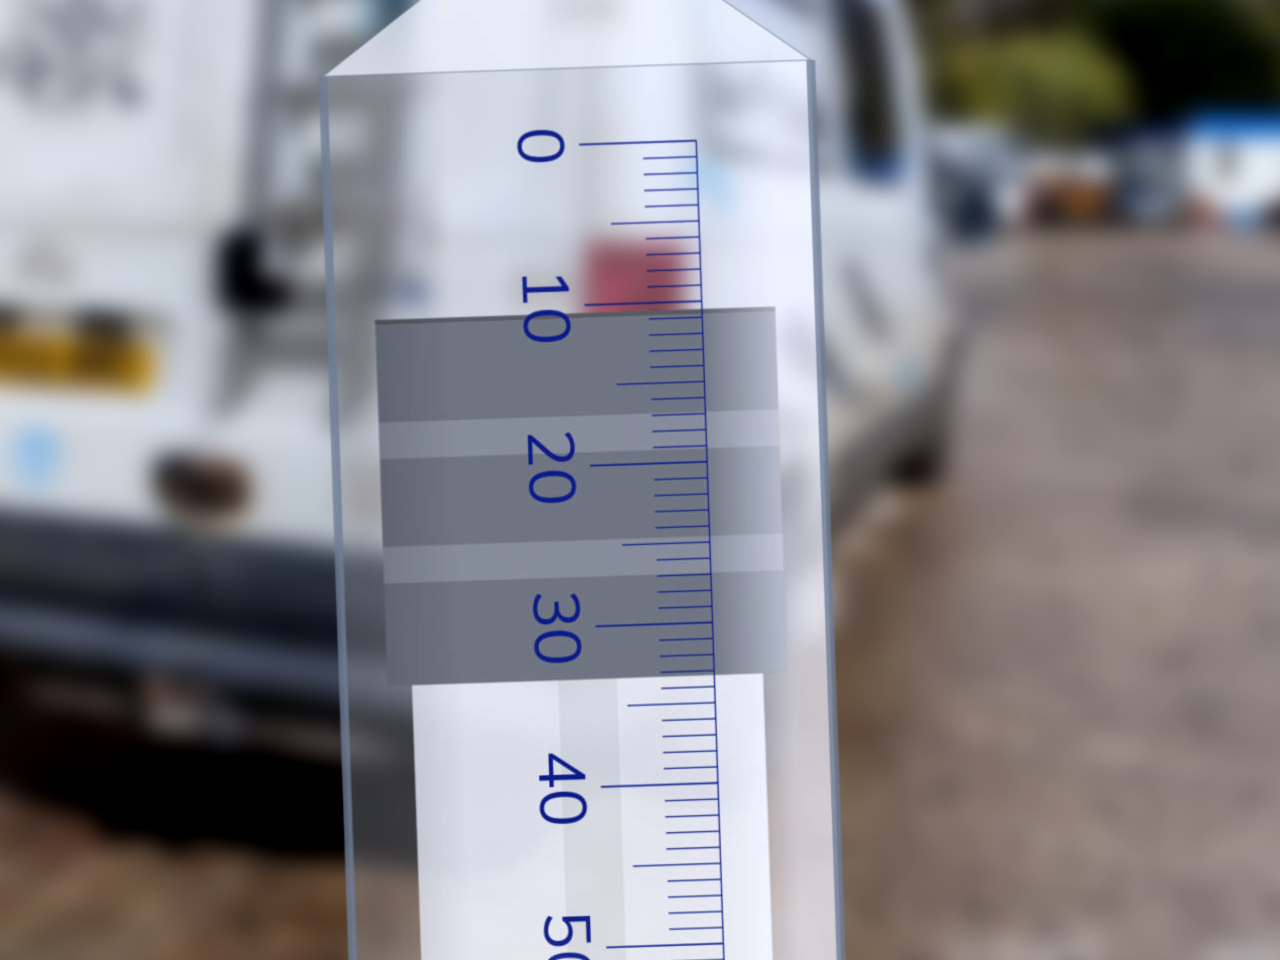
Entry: value=10.5 unit=mL
